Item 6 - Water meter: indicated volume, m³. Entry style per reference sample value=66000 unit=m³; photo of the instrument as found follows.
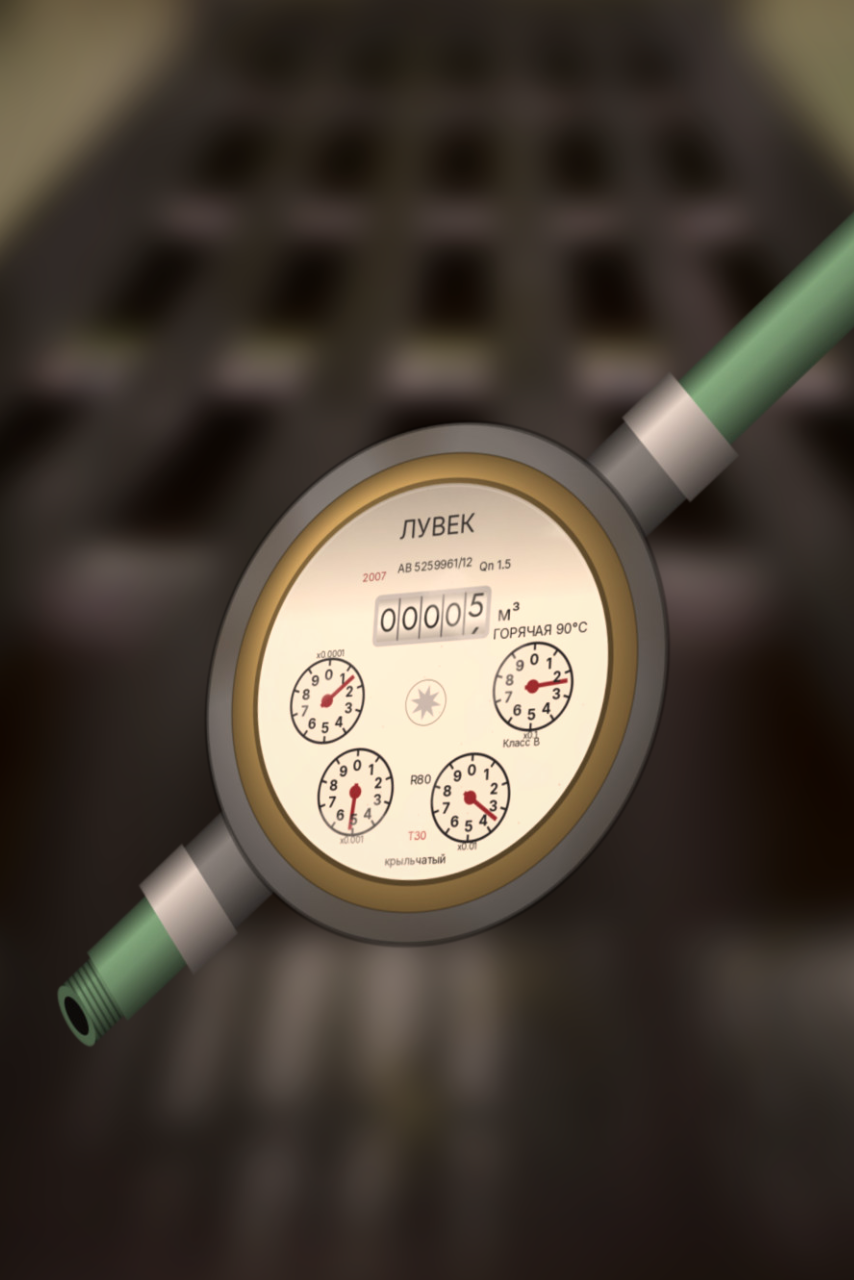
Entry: value=5.2351 unit=m³
